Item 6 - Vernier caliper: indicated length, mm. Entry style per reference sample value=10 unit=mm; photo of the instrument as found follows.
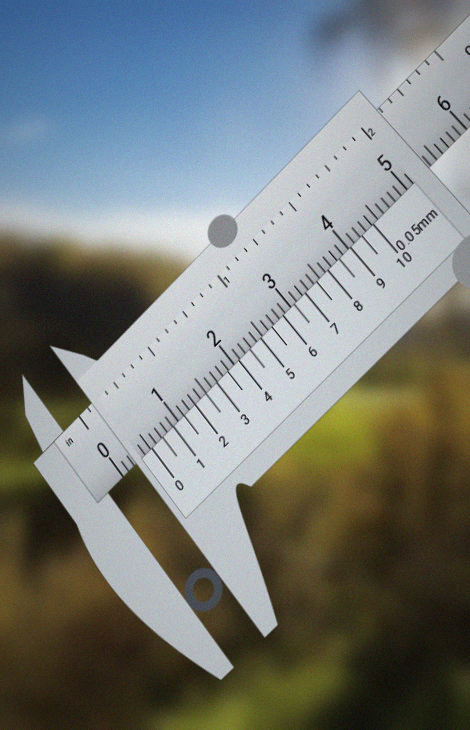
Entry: value=5.2 unit=mm
